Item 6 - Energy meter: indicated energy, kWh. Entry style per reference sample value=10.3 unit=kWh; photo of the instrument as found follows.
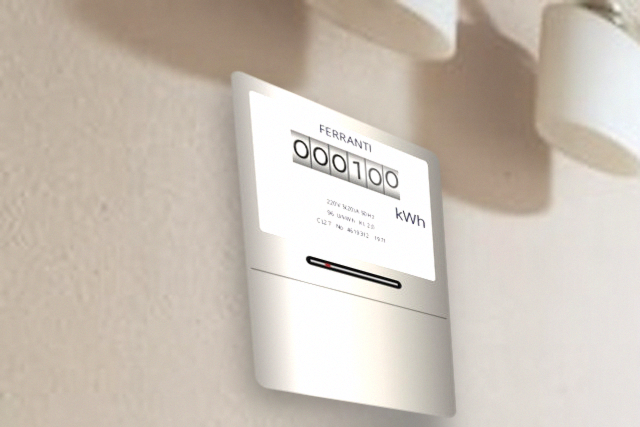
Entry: value=100 unit=kWh
